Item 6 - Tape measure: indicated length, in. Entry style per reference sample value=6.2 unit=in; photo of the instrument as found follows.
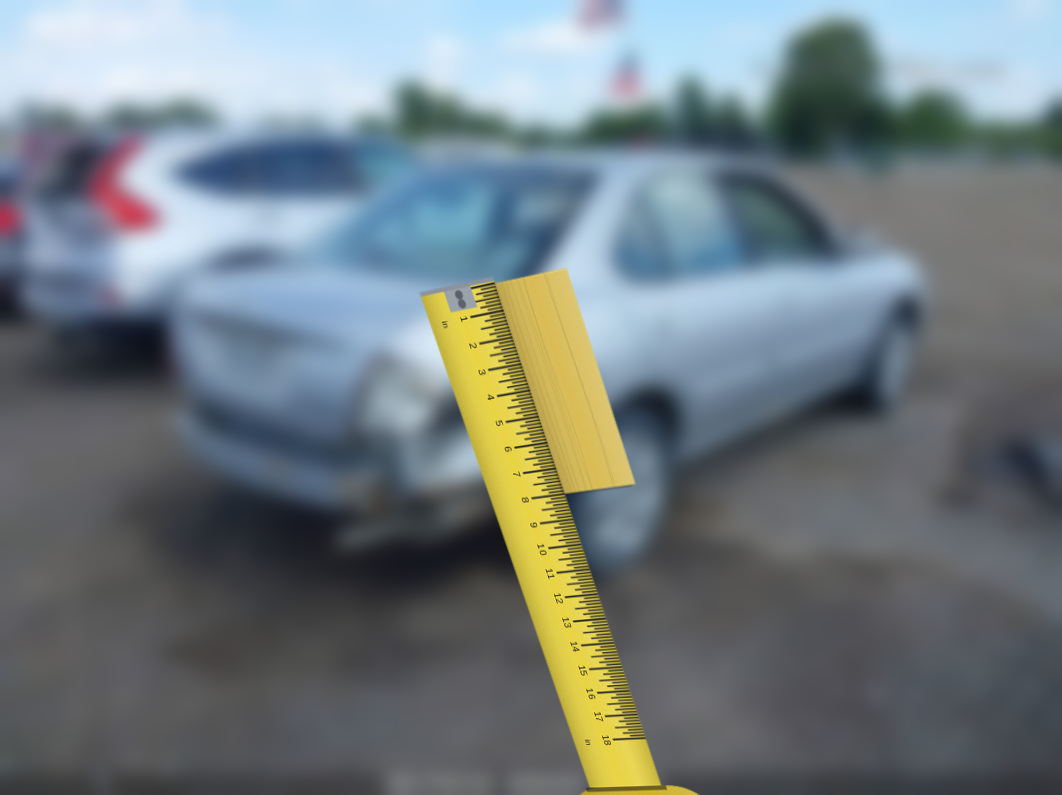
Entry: value=8 unit=in
